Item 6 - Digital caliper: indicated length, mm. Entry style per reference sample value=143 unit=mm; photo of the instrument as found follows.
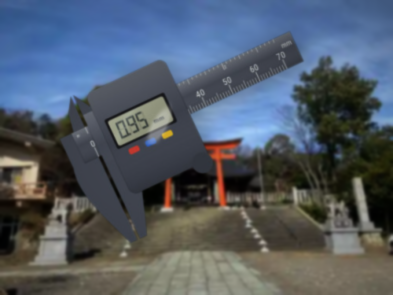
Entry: value=0.95 unit=mm
